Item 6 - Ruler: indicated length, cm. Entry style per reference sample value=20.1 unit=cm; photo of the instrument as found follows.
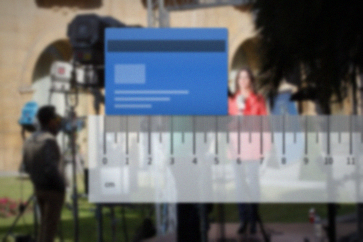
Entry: value=5.5 unit=cm
